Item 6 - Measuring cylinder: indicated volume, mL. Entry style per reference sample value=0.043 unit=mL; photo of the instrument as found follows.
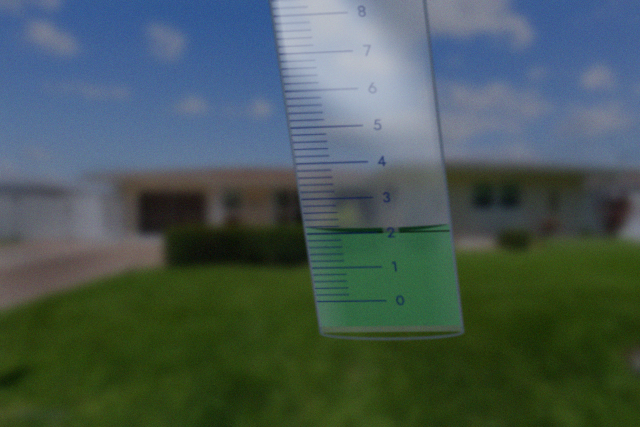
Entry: value=2 unit=mL
